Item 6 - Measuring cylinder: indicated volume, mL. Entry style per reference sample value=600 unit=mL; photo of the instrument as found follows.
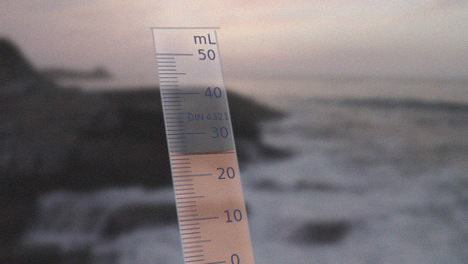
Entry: value=25 unit=mL
